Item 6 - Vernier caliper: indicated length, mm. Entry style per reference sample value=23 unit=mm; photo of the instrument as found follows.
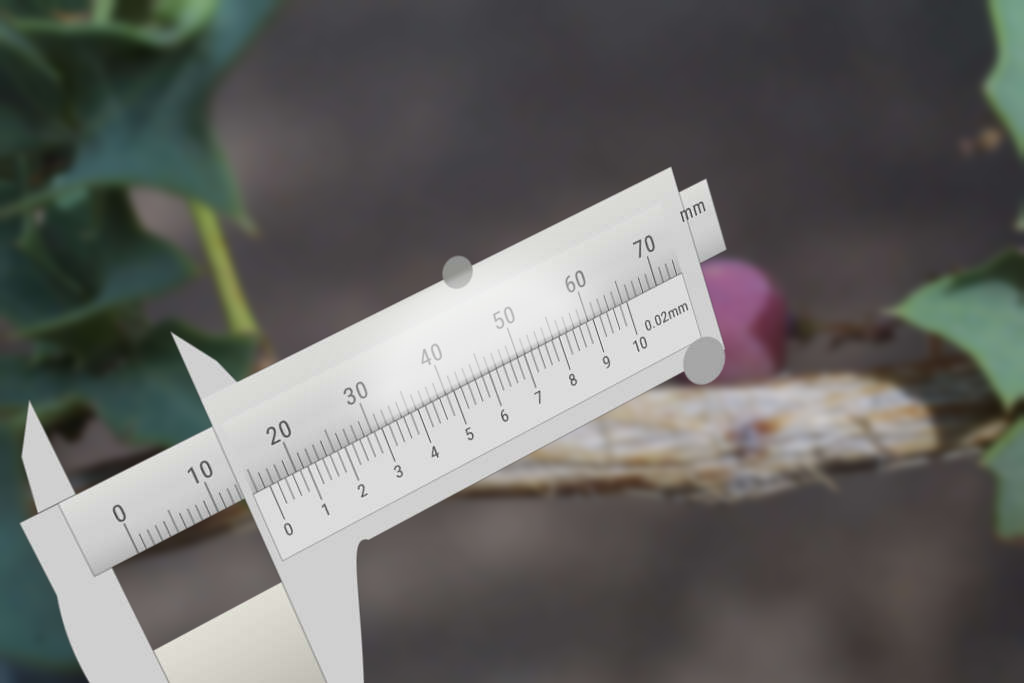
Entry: value=16.6 unit=mm
